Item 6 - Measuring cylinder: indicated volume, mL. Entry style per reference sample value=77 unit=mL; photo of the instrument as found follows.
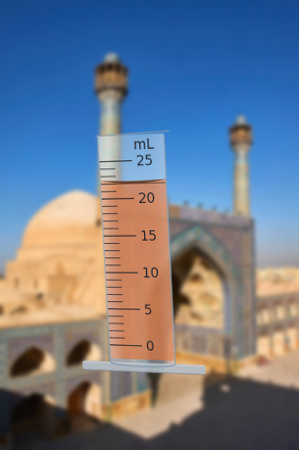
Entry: value=22 unit=mL
